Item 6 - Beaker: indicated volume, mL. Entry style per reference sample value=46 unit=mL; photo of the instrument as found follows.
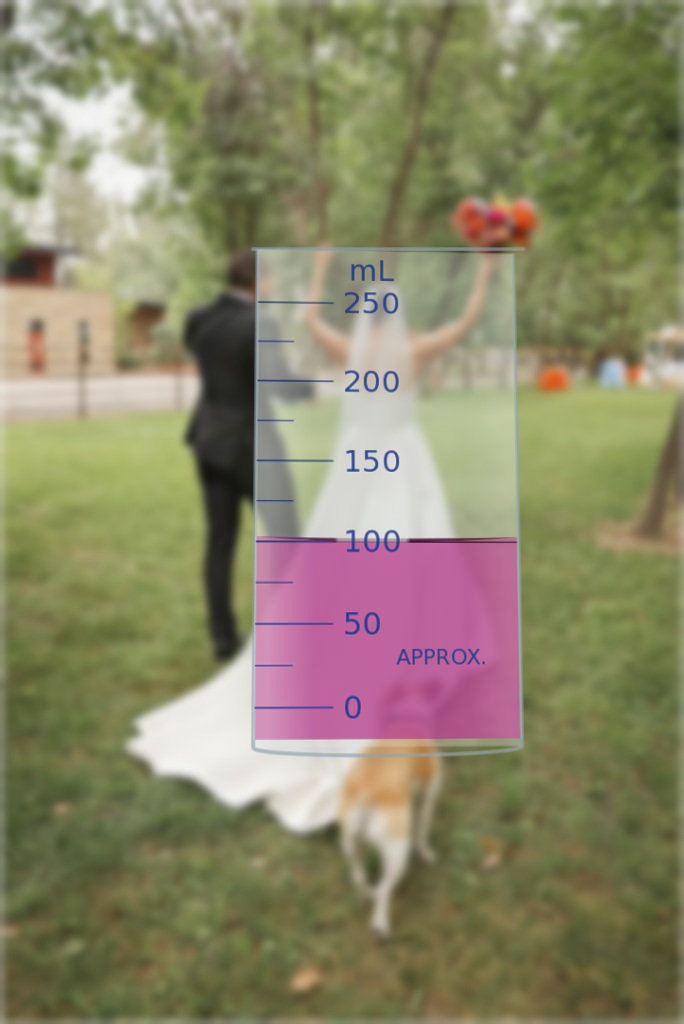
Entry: value=100 unit=mL
